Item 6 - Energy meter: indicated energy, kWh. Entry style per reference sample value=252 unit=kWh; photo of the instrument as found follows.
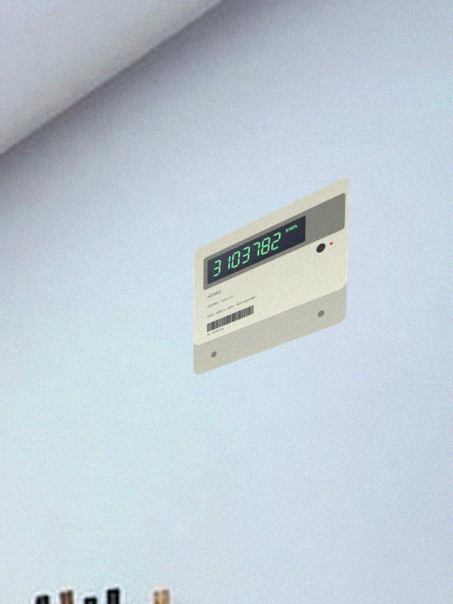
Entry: value=3103782 unit=kWh
